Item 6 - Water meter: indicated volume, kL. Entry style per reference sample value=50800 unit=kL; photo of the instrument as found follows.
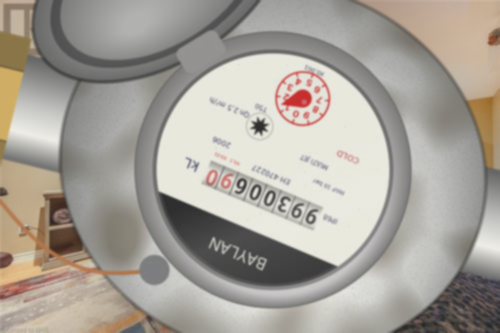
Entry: value=993006.901 unit=kL
